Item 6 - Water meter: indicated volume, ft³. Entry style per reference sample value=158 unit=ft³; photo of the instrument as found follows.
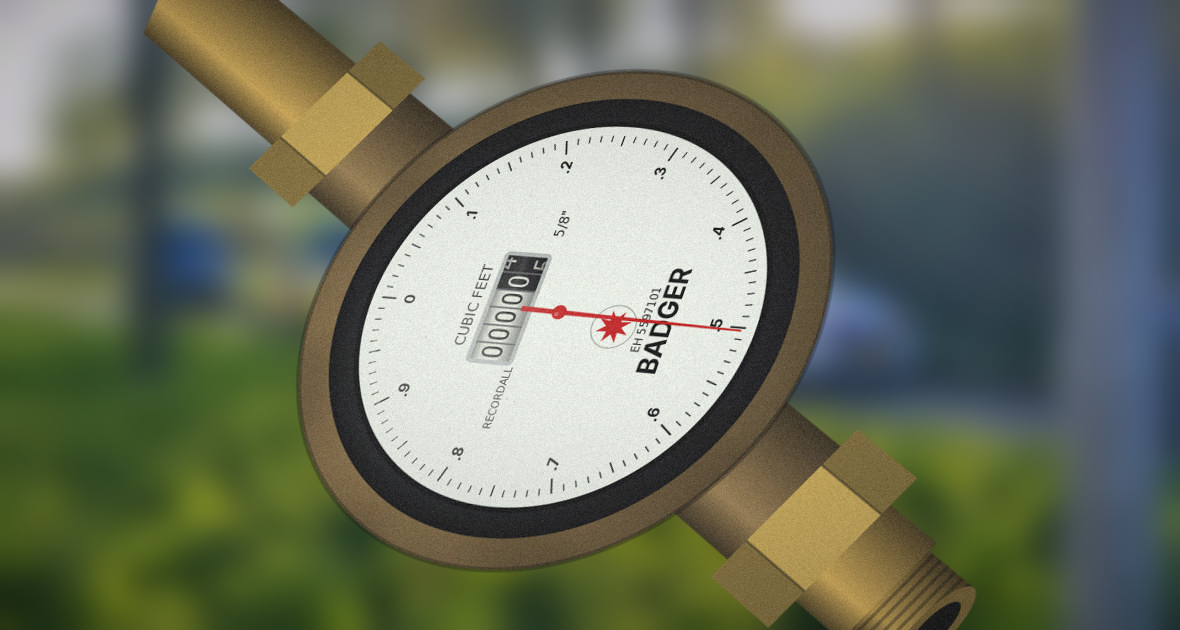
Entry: value=4.50 unit=ft³
